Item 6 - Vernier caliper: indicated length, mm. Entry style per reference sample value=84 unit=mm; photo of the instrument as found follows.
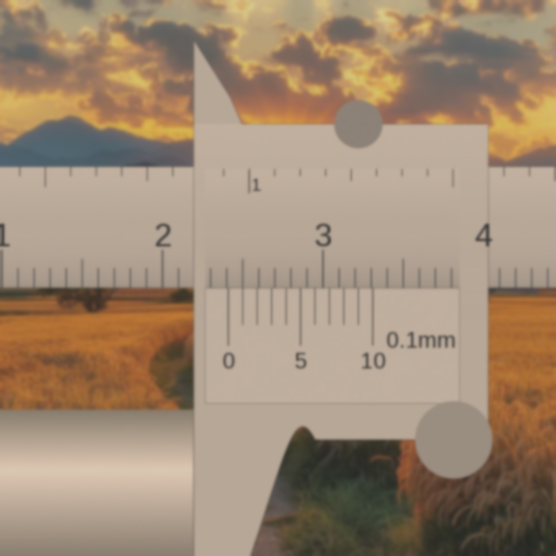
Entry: value=24.1 unit=mm
